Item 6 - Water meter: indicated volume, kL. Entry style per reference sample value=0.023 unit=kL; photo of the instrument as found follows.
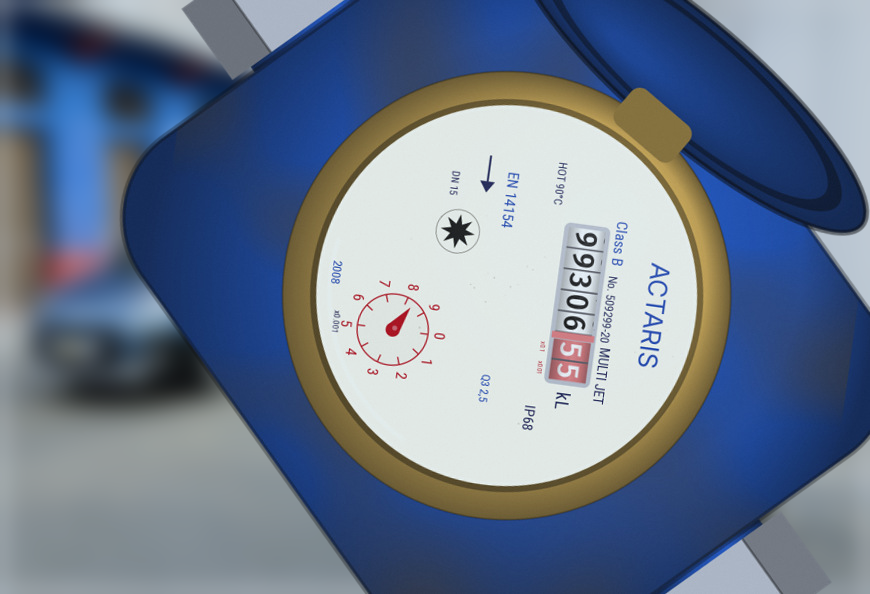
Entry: value=99306.558 unit=kL
